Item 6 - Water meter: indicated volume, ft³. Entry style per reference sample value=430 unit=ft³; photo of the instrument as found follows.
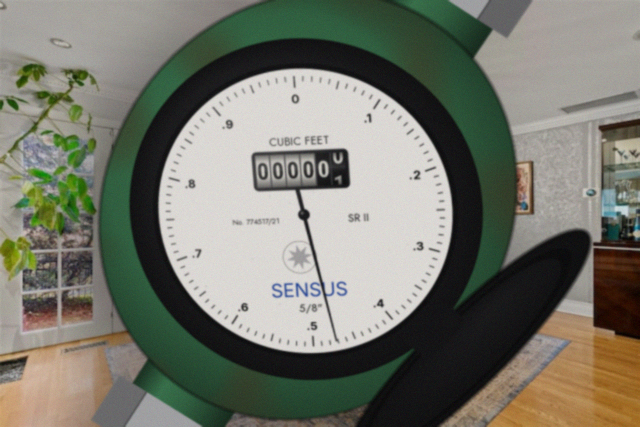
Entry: value=0.47 unit=ft³
